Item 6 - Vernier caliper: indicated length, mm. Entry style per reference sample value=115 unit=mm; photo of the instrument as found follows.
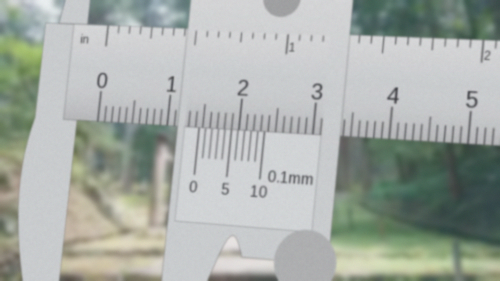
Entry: value=14.5 unit=mm
